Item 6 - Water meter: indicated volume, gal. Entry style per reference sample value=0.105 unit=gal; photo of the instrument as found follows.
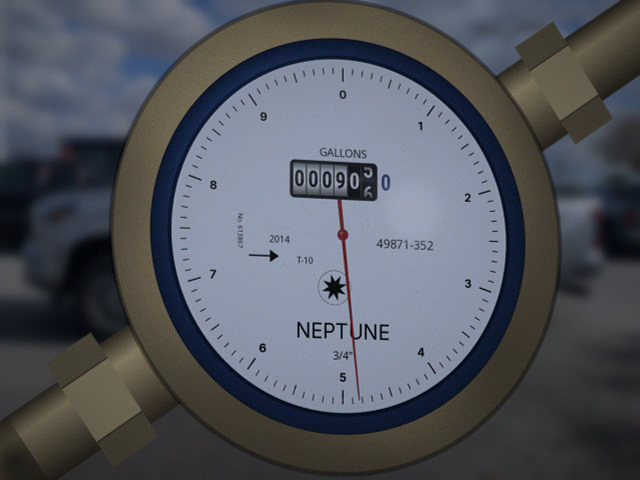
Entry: value=9054.8 unit=gal
